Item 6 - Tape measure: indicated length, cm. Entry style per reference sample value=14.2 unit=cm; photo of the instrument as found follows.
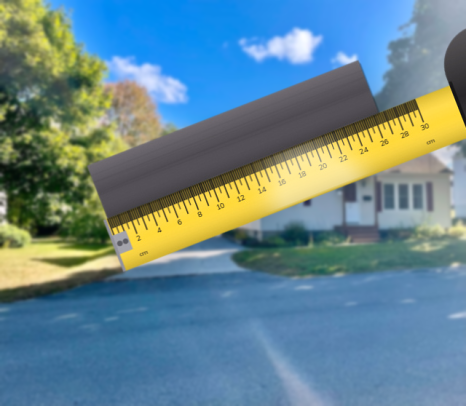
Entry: value=26.5 unit=cm
